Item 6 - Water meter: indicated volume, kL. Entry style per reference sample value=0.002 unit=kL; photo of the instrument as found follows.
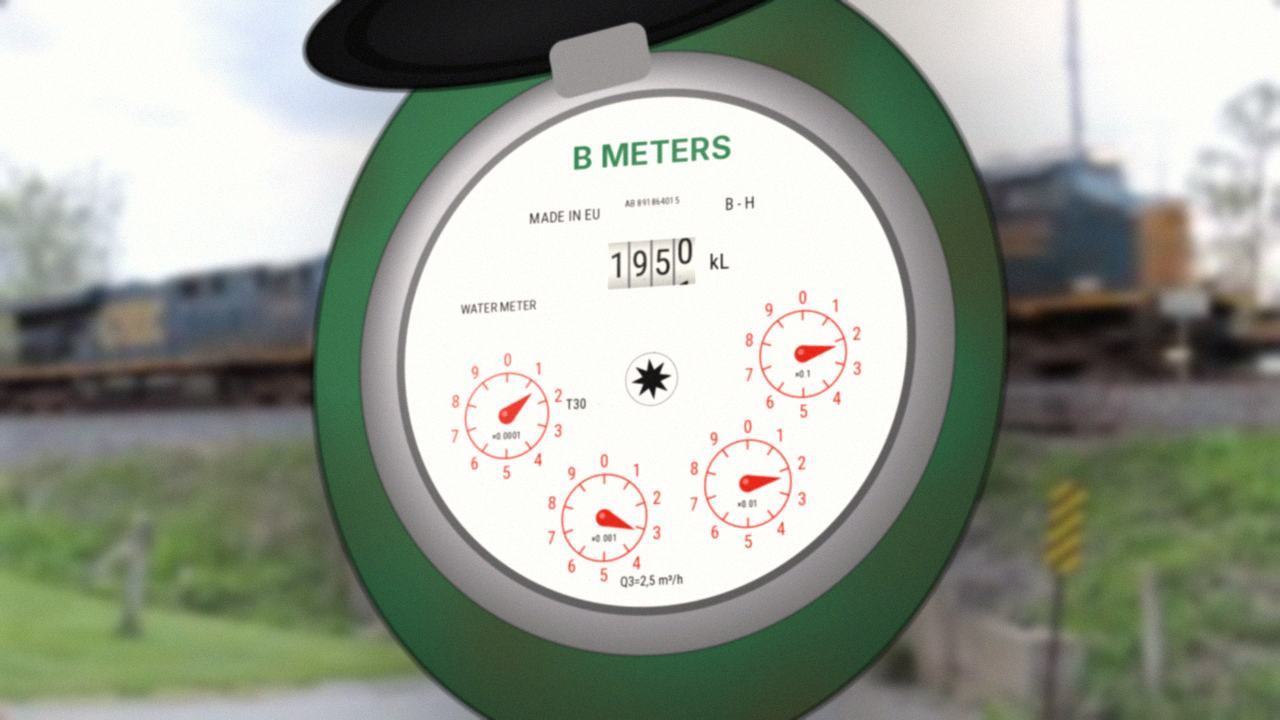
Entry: value=1950.2231 unit=kL
